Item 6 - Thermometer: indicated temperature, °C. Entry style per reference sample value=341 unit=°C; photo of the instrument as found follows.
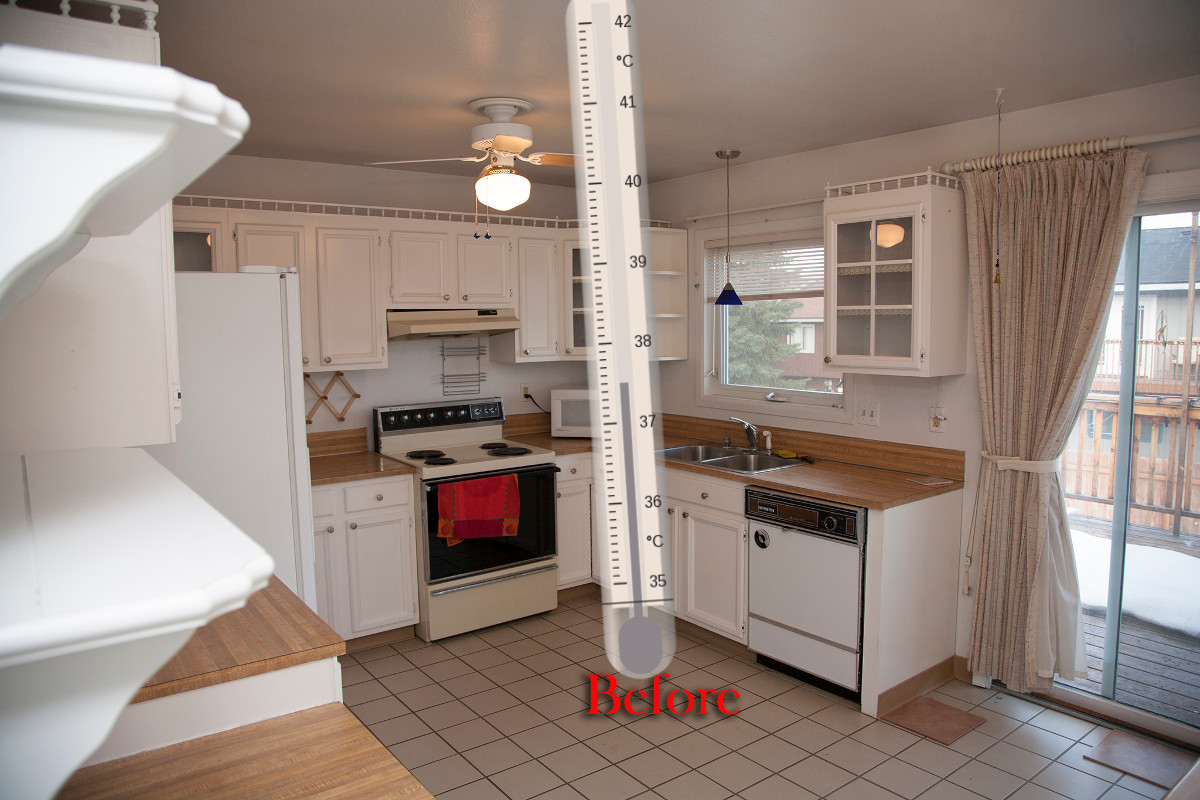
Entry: value=37.5 unit=°C
